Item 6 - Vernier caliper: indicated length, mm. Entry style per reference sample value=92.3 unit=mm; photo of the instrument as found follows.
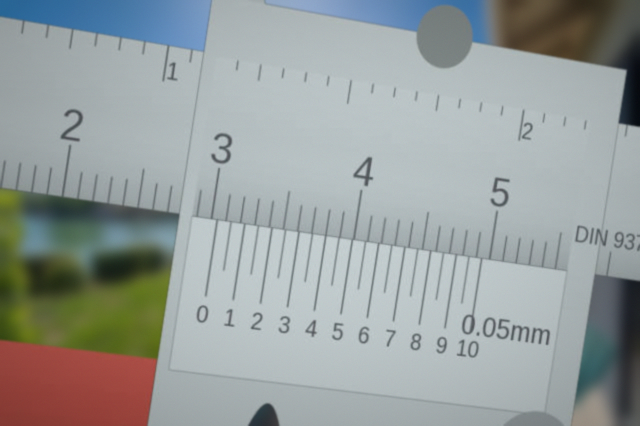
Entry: value=30.4 unit=mm
